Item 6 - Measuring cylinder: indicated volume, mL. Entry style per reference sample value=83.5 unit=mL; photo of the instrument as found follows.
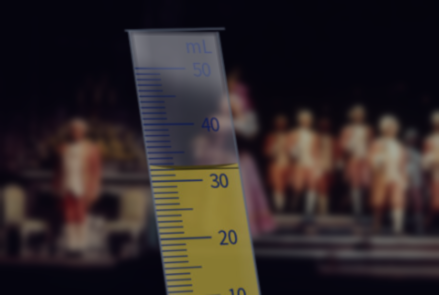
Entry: value=32 unit=mL
